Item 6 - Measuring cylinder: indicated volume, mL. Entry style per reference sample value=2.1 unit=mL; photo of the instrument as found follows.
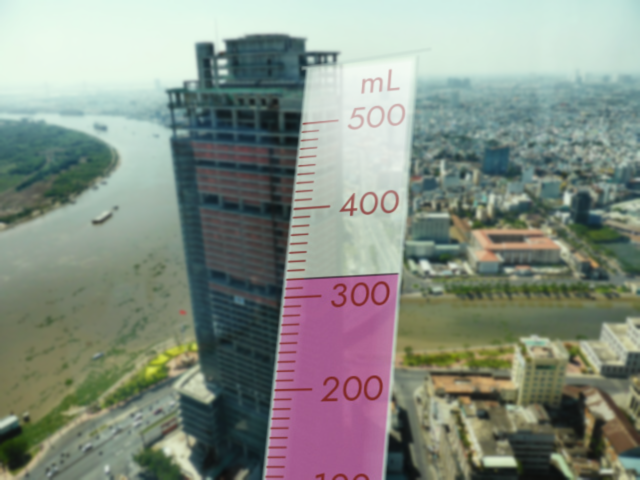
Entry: value=320 unit=mL
